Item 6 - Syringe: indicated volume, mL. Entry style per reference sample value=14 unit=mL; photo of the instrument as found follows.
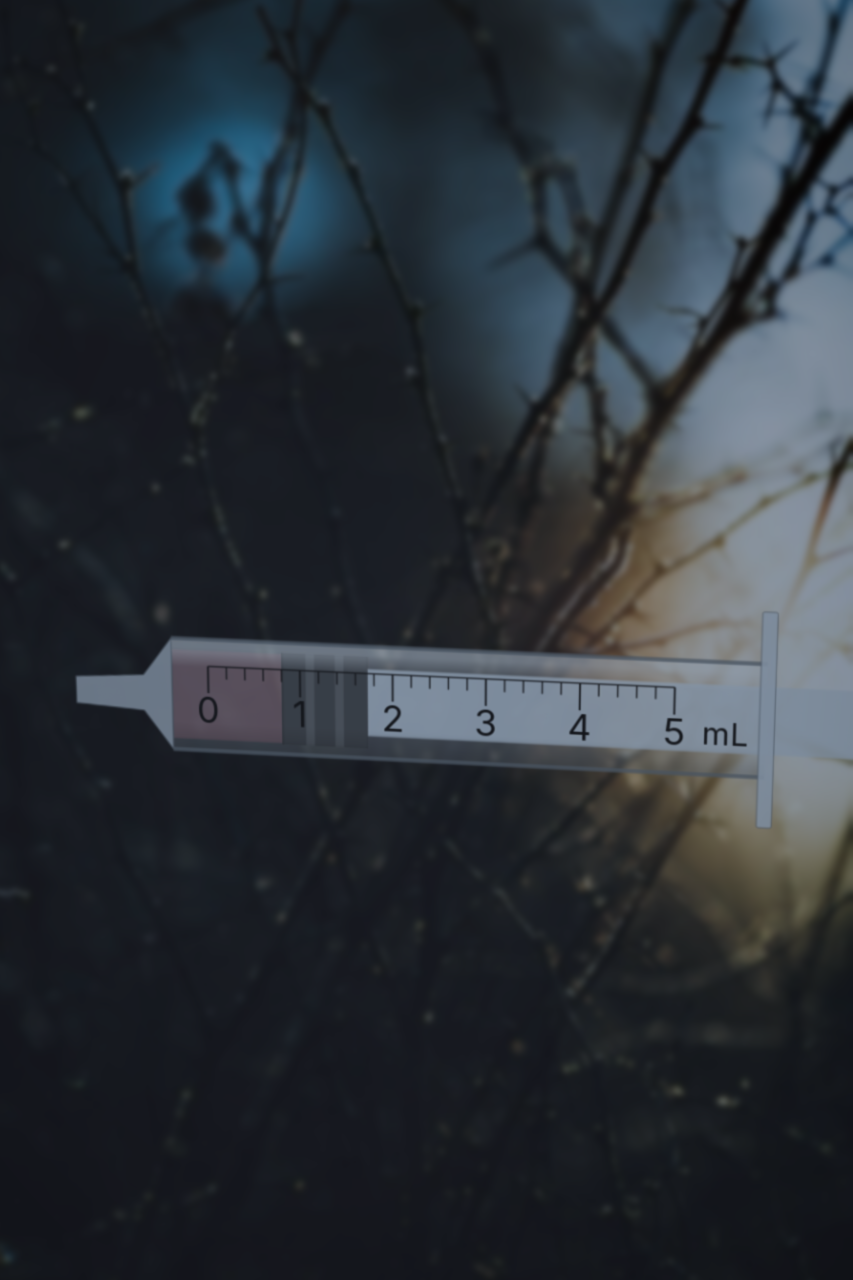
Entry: value=0.8 unit=mL
